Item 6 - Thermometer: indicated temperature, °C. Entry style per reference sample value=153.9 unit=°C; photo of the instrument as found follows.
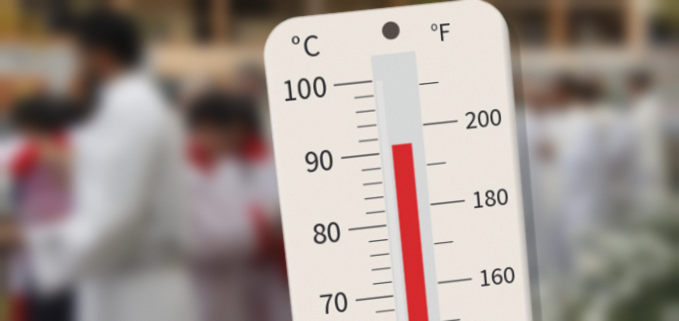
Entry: value=91 unit=°C
